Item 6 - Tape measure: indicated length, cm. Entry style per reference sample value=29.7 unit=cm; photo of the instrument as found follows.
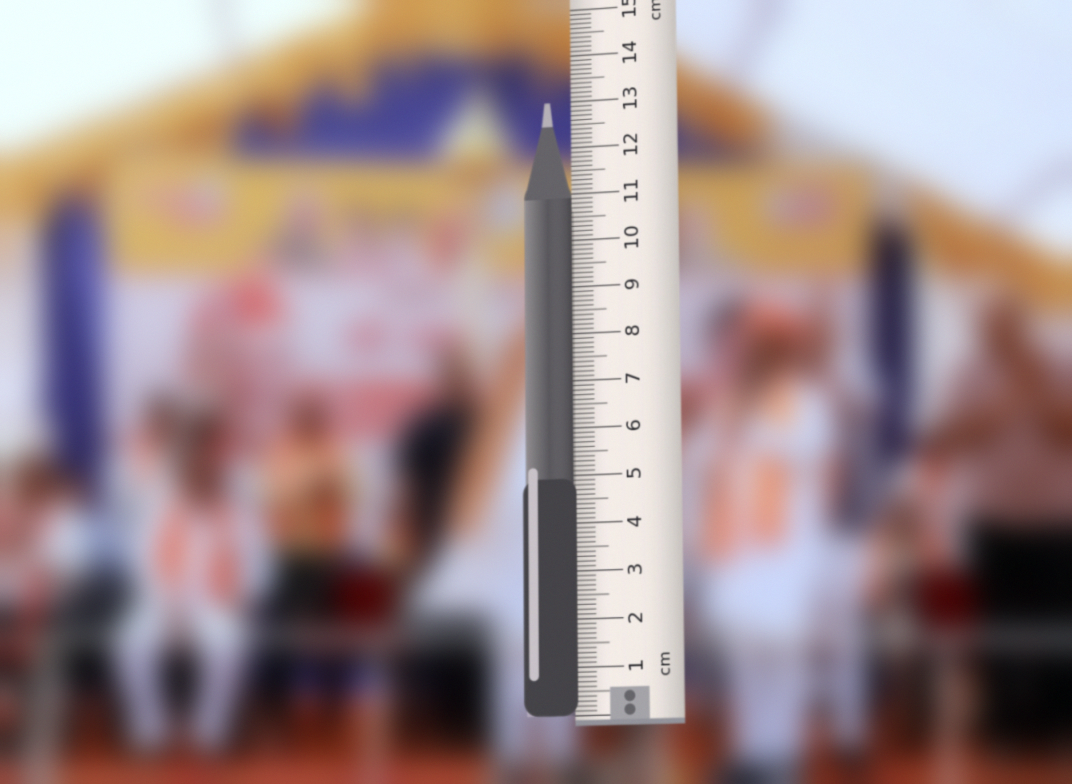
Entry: value=13 unit=cm
